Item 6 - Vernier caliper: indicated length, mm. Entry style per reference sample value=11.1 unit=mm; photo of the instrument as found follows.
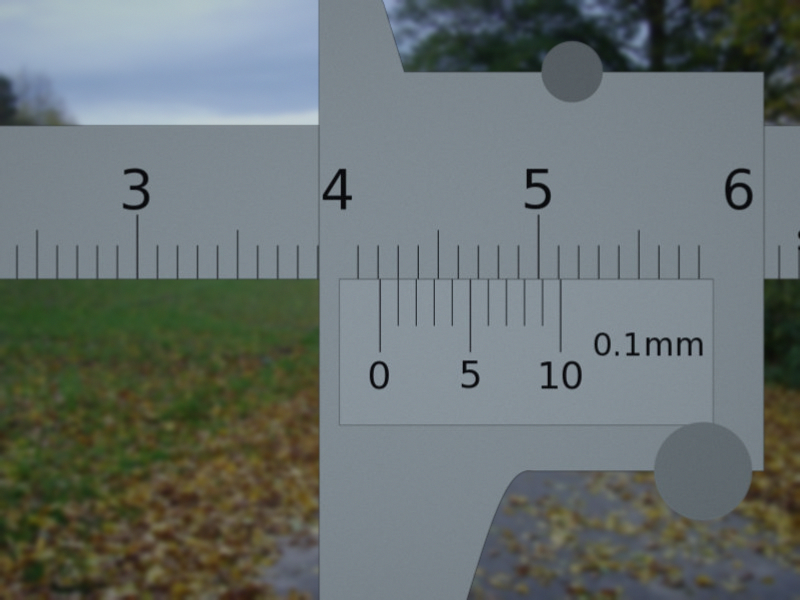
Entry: value=42.1 unit=mm
